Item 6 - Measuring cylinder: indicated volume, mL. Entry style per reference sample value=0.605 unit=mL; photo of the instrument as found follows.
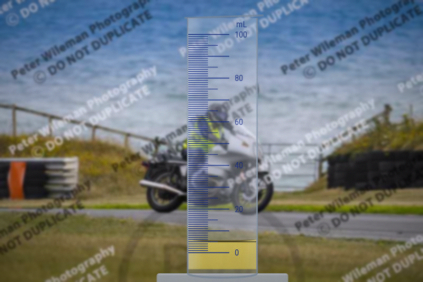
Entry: value=5 unit=mL
